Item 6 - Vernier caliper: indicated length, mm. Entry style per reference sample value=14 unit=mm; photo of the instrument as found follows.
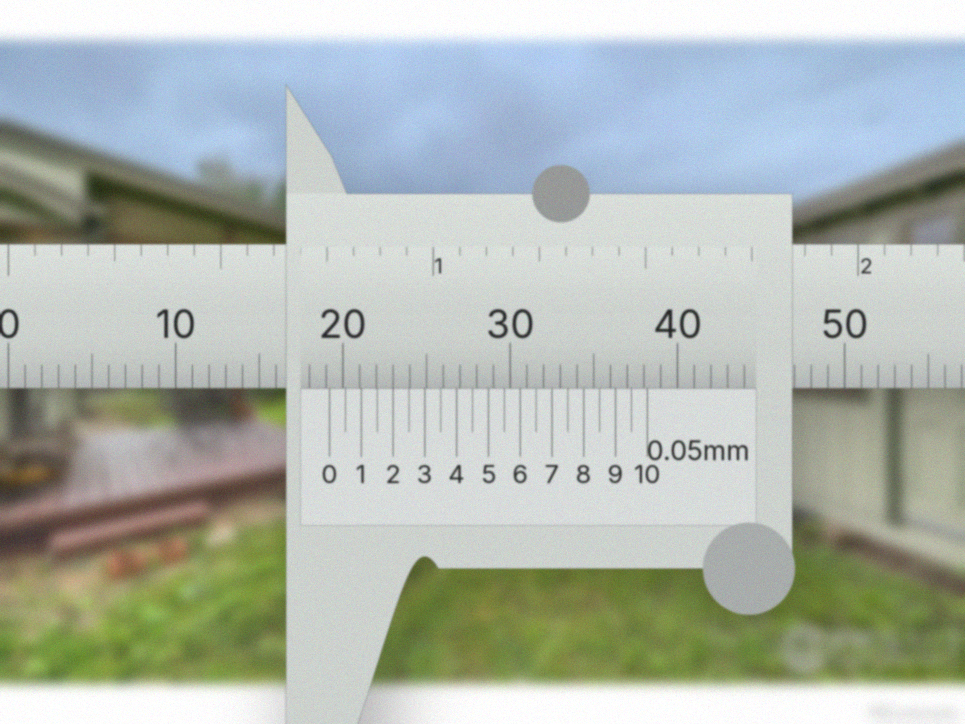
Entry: value=19.2 unit=mm
